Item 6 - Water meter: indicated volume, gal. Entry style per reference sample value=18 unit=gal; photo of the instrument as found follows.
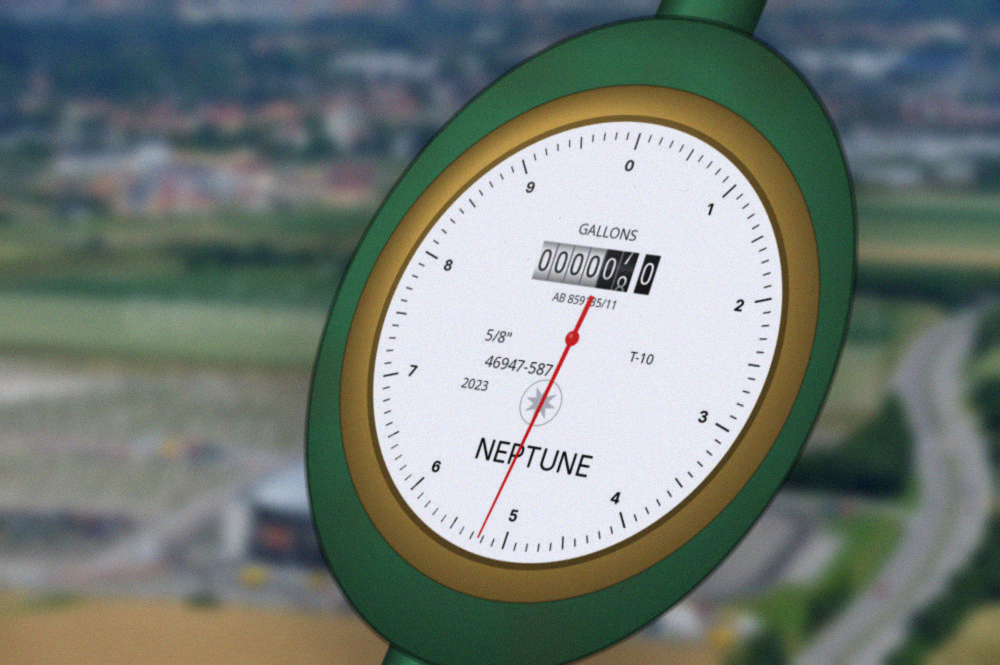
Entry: value=75.2 unit=gal
